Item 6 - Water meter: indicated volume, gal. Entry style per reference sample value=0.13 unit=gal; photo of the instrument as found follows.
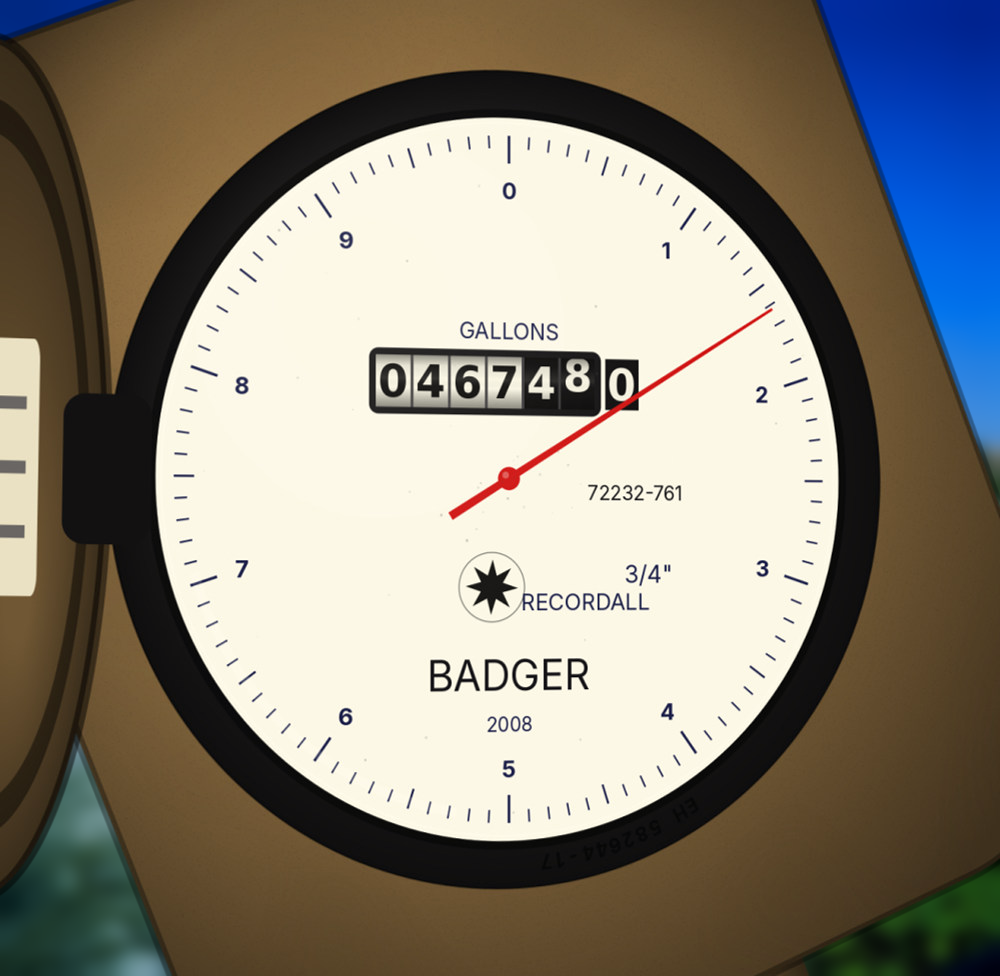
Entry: value=467481.6 unit=gal
